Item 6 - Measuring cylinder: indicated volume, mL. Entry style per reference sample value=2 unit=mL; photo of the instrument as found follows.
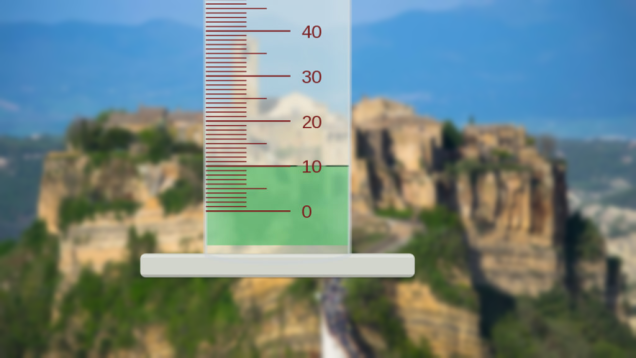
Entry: value=10 unit=mL
